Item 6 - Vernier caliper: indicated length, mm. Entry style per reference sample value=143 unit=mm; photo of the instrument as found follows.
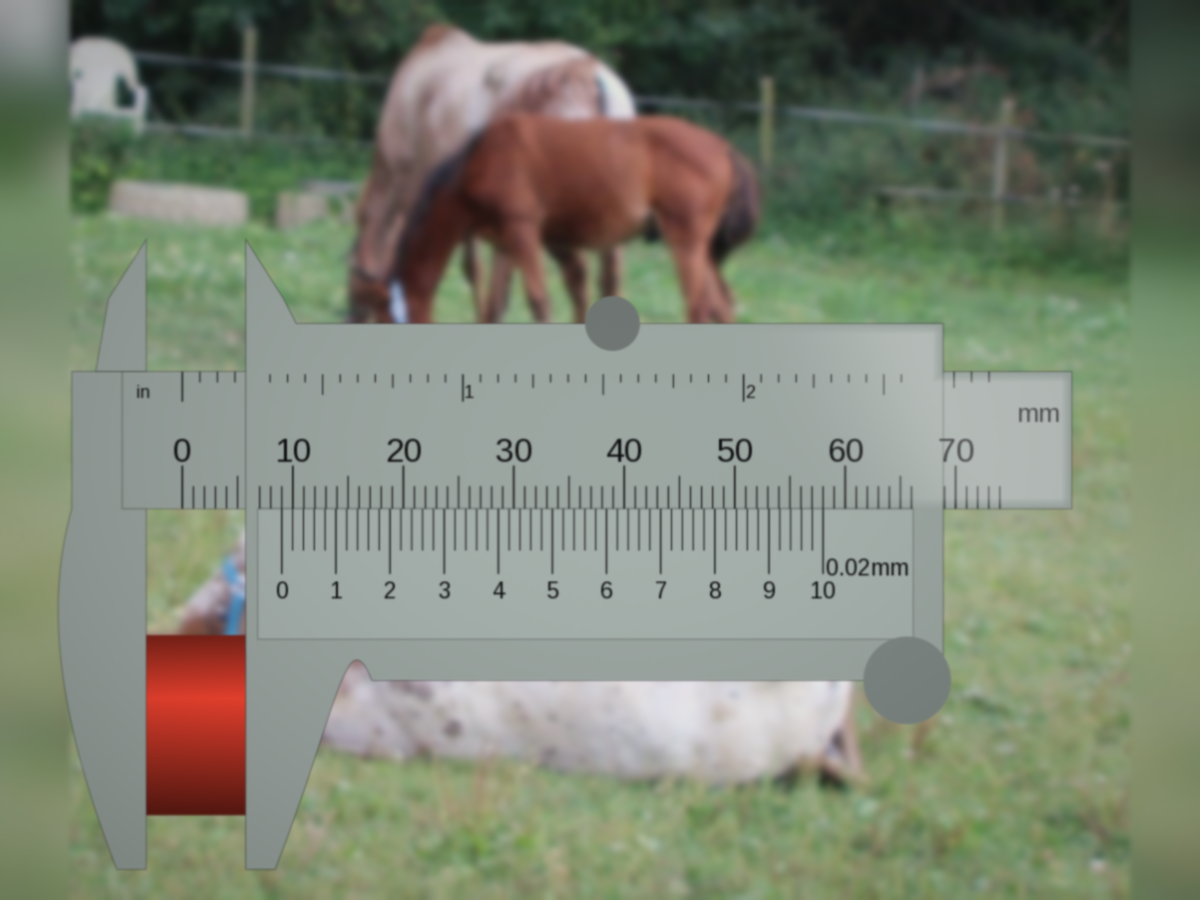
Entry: value=9.0 unit=mm
